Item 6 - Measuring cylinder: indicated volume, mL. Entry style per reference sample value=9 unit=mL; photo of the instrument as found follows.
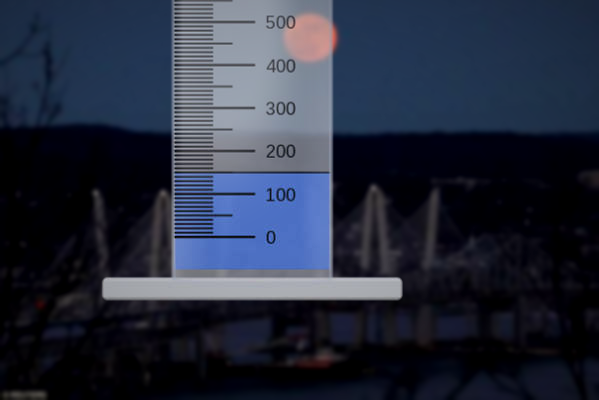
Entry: value=150 unit=mL
